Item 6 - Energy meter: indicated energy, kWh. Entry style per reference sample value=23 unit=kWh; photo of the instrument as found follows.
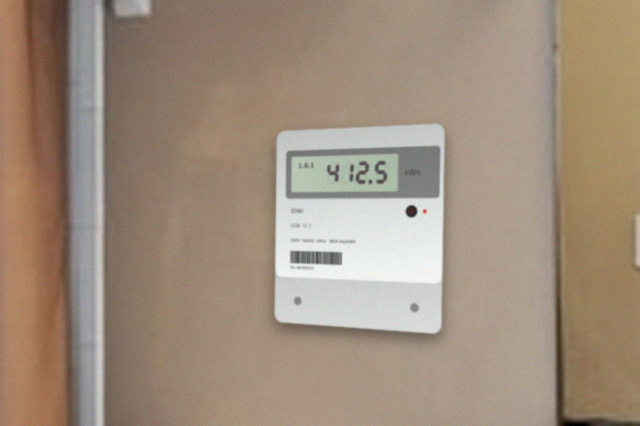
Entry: value=412.5 unit=kWh
